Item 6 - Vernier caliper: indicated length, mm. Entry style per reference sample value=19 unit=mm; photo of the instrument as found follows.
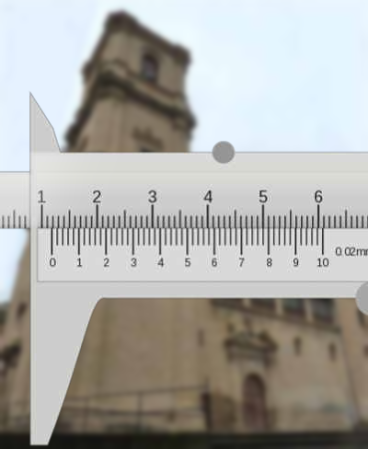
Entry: value=11.8 unit=mm
